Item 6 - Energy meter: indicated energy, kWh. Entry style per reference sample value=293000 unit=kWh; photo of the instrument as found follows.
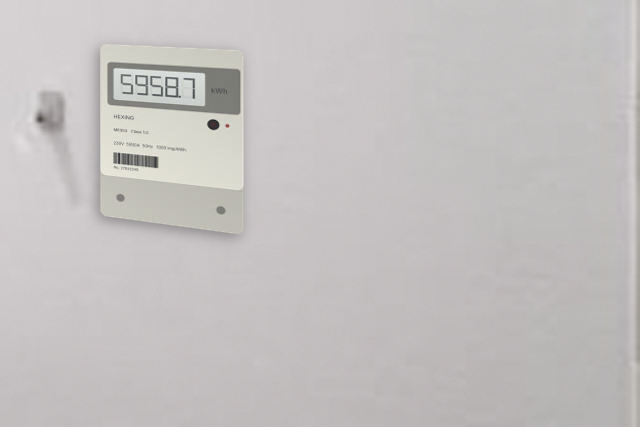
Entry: value=5958.7 unit=kWh
